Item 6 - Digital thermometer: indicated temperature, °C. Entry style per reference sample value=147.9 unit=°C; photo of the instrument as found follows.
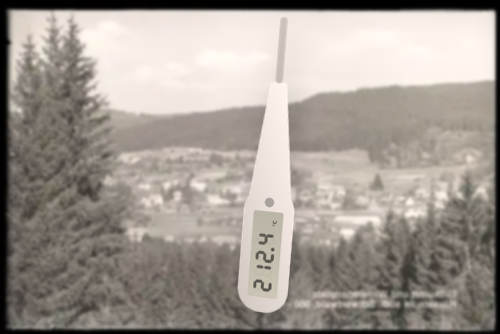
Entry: value=212.4 unit=°C
